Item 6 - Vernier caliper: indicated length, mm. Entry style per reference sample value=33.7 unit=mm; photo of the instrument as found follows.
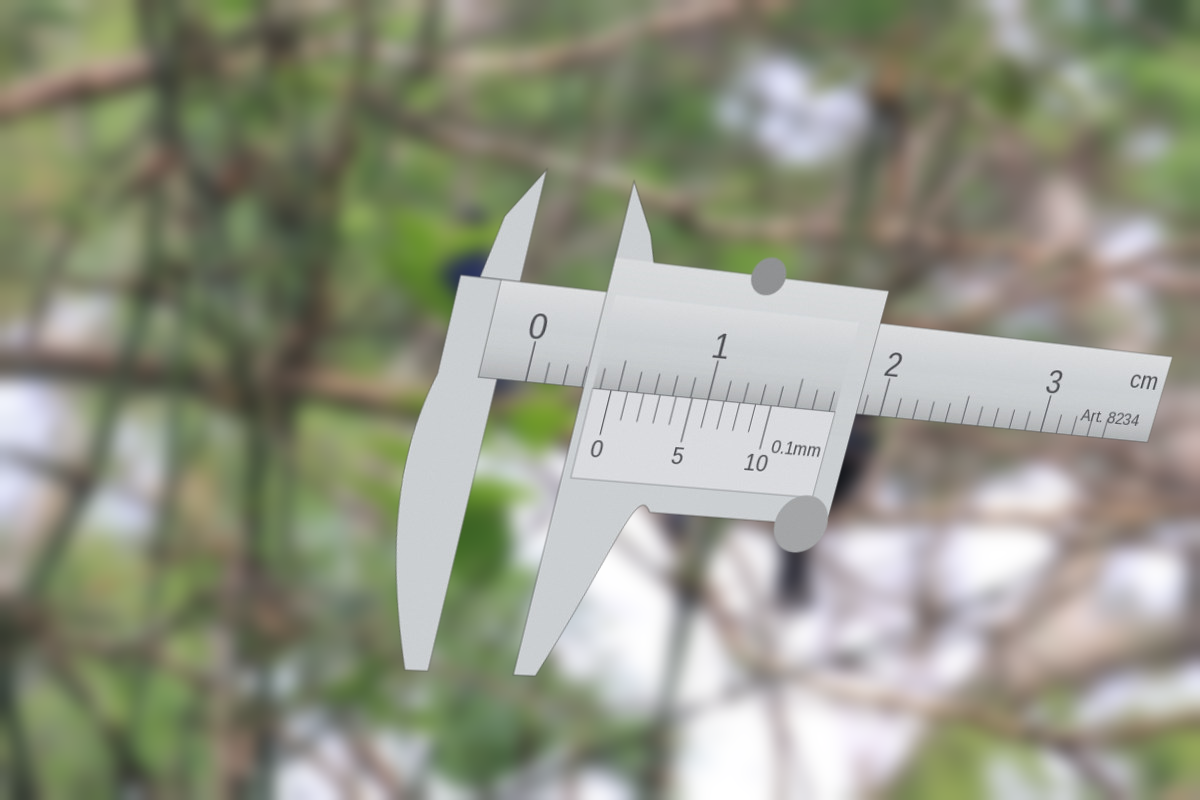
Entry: value=4.6 unit=mm
